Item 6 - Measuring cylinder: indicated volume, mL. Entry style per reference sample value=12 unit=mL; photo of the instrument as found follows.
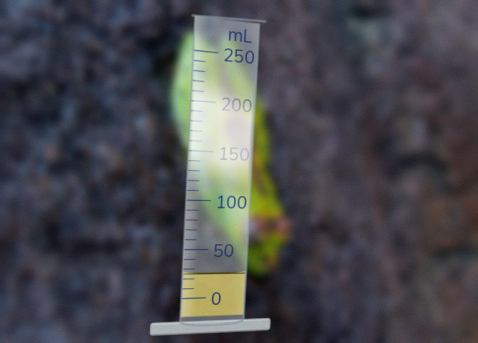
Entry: value=25 unit=mL
